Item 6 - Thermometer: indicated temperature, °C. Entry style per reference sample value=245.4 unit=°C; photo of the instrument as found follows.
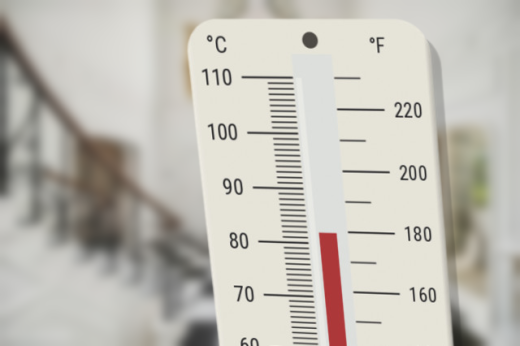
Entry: value=82 unit=°C
